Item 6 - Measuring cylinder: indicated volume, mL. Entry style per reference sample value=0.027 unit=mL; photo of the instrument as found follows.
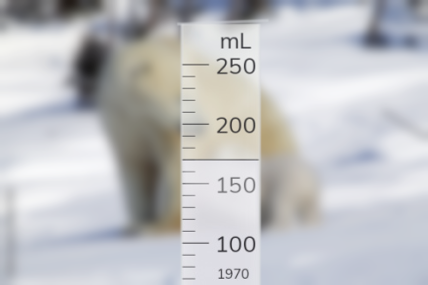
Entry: value=170 unit=mL
